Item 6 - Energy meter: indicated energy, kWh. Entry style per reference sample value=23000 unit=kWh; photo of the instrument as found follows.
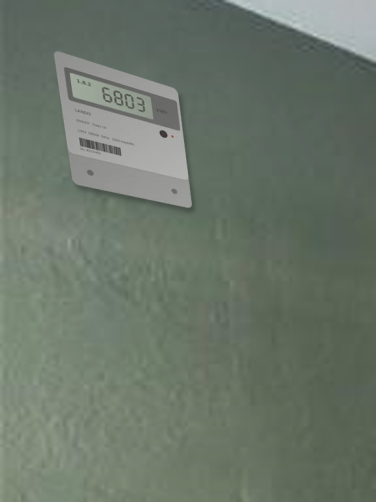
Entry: value=6803 unit=kWh
